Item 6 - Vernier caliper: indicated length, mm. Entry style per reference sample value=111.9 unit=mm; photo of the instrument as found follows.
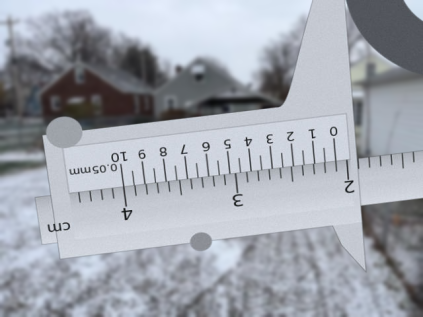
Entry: value=21.0 unit=mm
